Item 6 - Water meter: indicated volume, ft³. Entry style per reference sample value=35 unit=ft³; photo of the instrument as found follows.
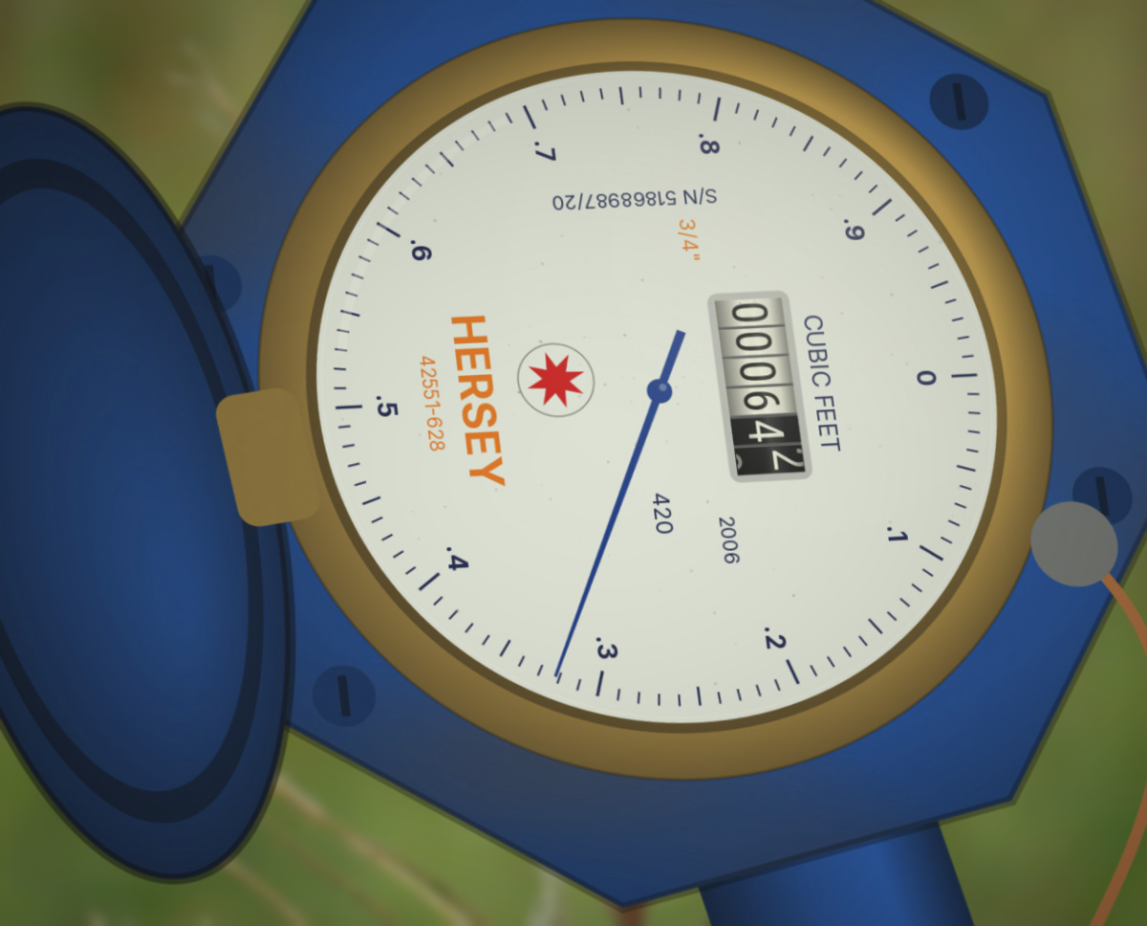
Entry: value=642.32 unit=ft³
